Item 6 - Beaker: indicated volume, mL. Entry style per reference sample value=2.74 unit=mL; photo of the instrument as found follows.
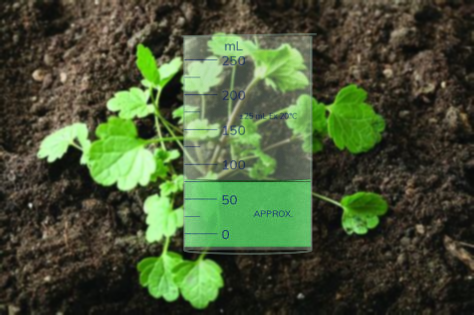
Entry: value=75 unit=mL
